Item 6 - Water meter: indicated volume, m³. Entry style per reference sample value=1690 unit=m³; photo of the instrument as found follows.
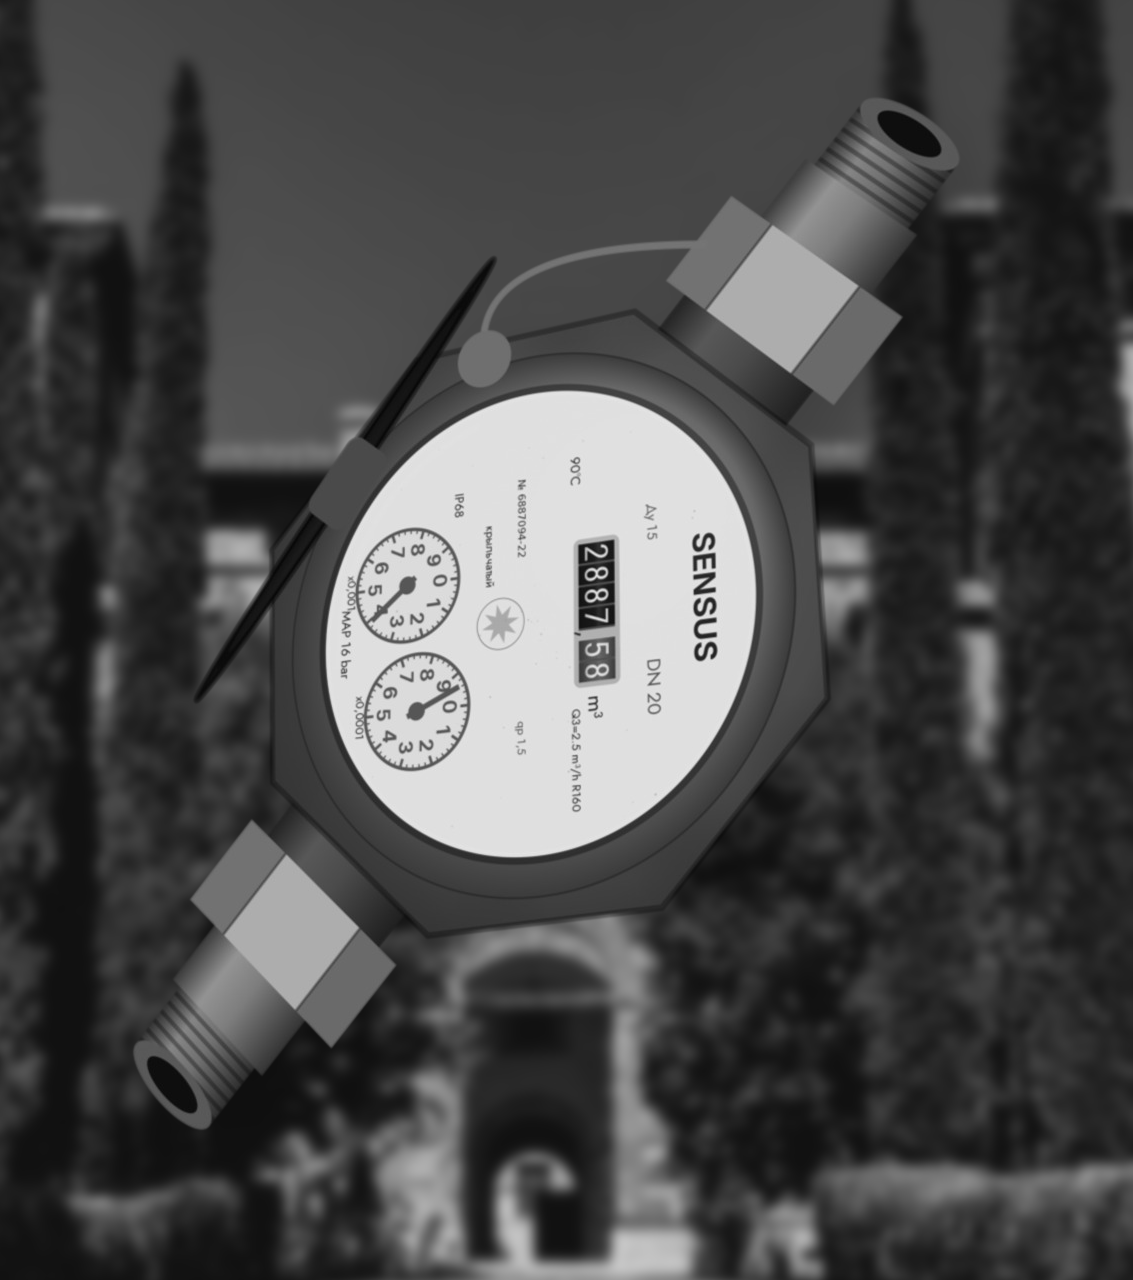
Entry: value=2887.5839 unit=m³
